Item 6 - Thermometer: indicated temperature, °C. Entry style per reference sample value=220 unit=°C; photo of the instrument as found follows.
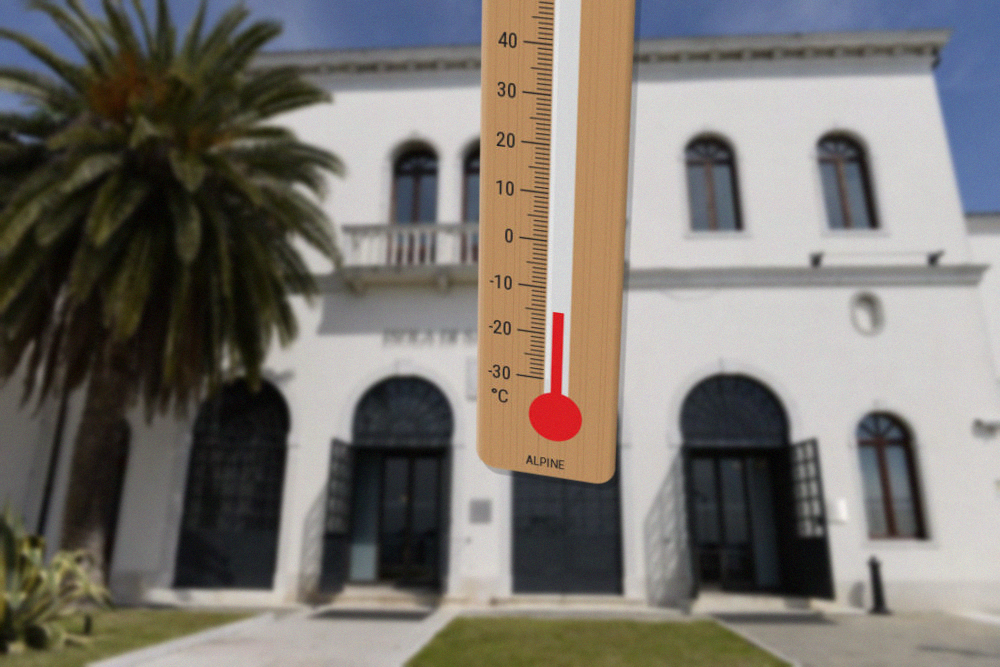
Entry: value=-15 unit=°C
